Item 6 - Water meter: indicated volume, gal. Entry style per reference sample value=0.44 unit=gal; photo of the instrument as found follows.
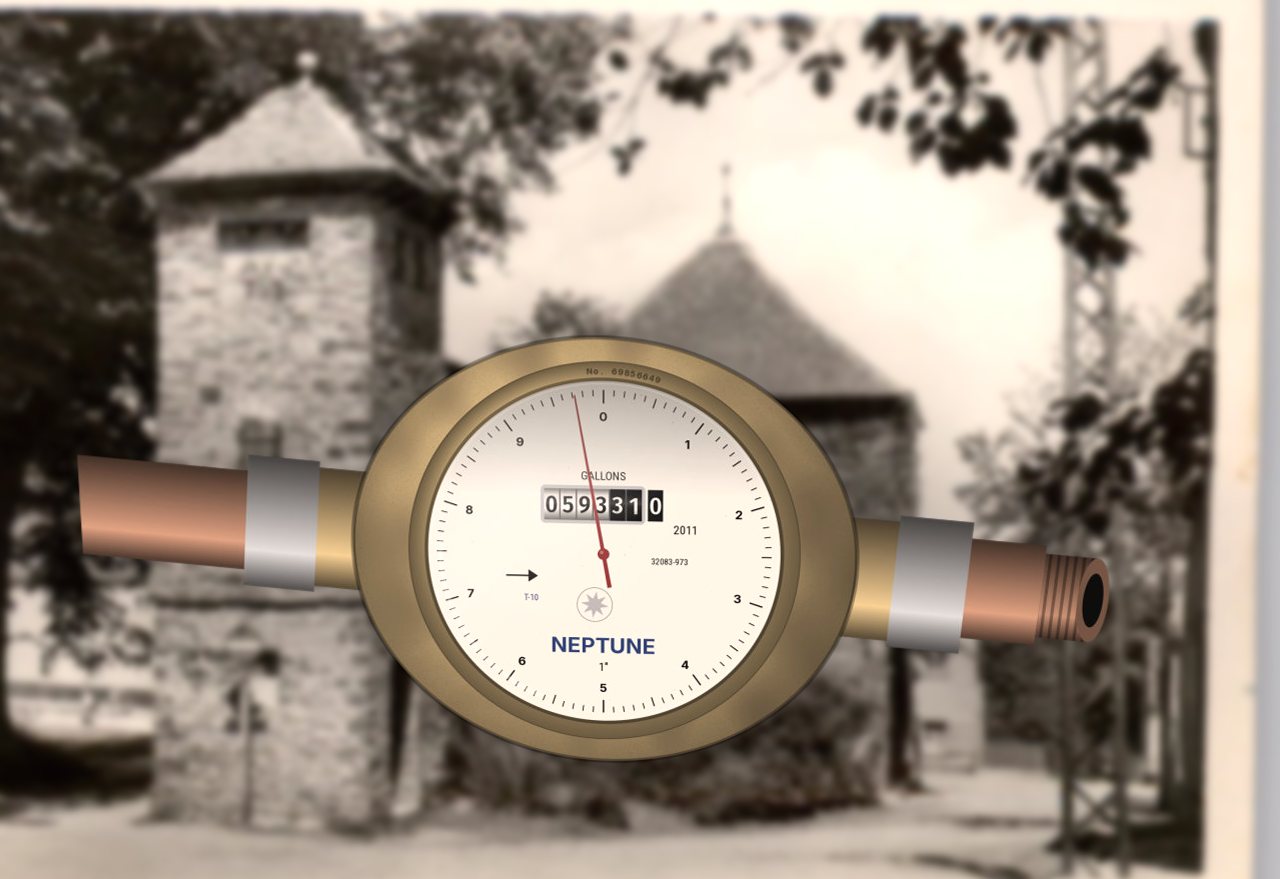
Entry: value=593309.7 unit=gal
